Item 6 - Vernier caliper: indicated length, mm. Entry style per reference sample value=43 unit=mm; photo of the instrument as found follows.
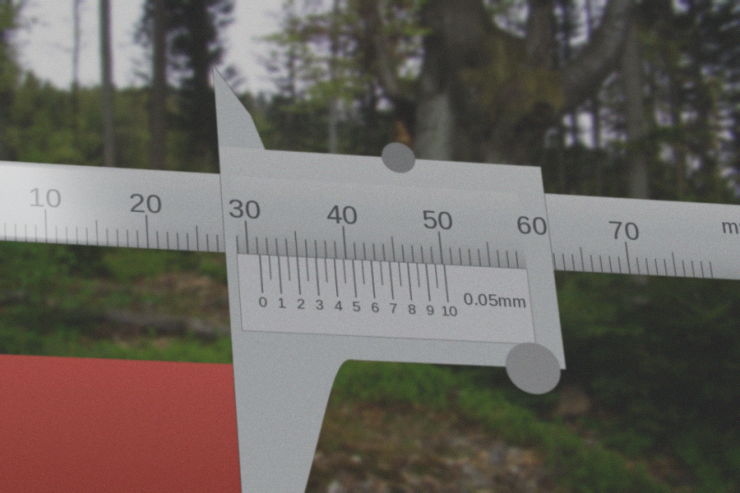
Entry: value=31.2 unit=mm
